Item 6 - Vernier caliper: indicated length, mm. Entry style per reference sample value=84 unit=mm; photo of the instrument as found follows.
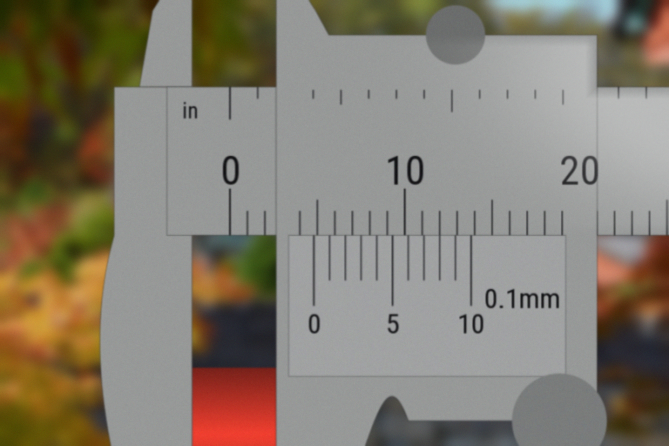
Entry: value=4.8 unit=mm
